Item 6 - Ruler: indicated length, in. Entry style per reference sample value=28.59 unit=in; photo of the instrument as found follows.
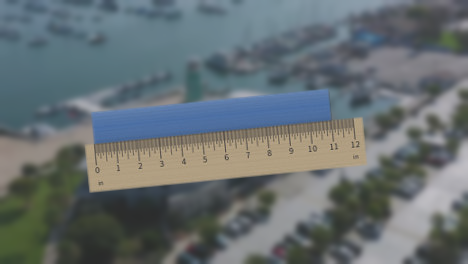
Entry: value=11 unit=in
